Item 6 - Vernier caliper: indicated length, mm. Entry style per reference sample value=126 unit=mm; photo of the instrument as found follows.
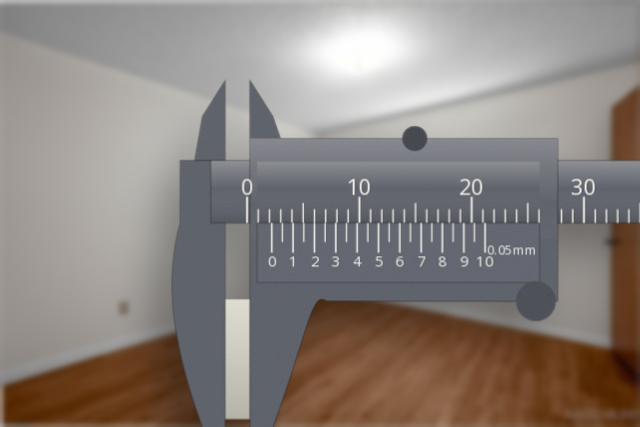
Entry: value=2.2 unit=mm
